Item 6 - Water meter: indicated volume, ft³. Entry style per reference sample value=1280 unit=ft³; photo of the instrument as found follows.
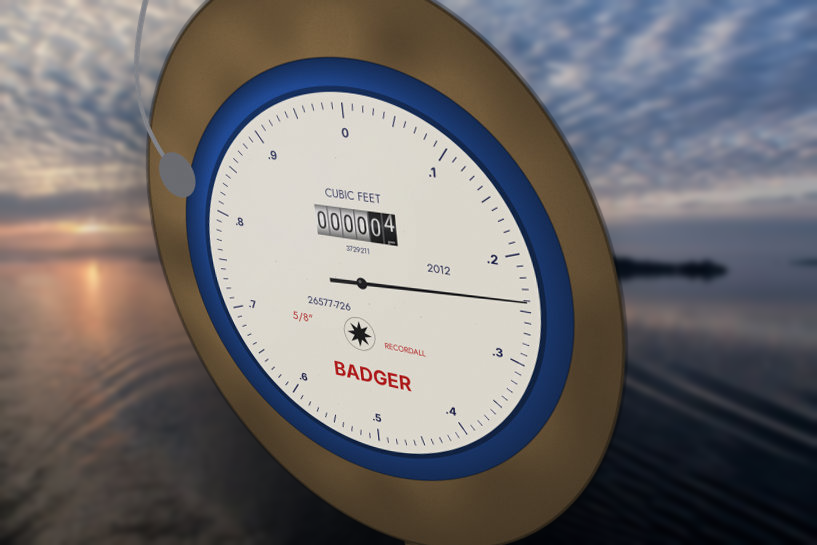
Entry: value=4.24 unit=ft³
